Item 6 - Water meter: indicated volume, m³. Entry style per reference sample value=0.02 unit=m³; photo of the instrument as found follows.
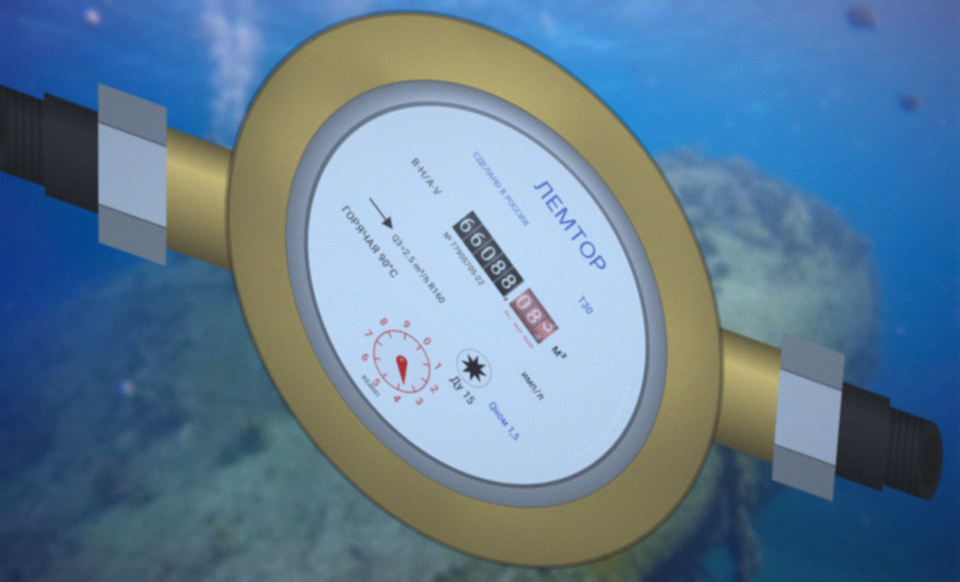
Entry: value=66088.0833 unit=m³
